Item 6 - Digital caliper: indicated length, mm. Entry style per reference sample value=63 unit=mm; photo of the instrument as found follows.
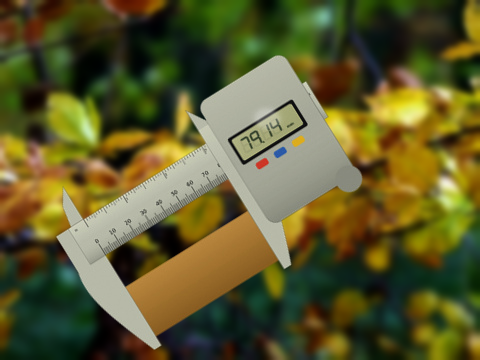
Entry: value=79.14 unit=mm
